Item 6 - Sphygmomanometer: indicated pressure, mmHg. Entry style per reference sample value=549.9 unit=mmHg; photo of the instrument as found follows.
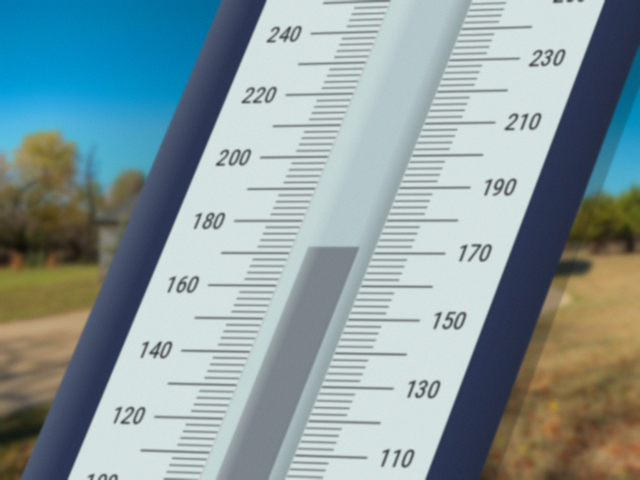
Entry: value=172 unit=mmHg
